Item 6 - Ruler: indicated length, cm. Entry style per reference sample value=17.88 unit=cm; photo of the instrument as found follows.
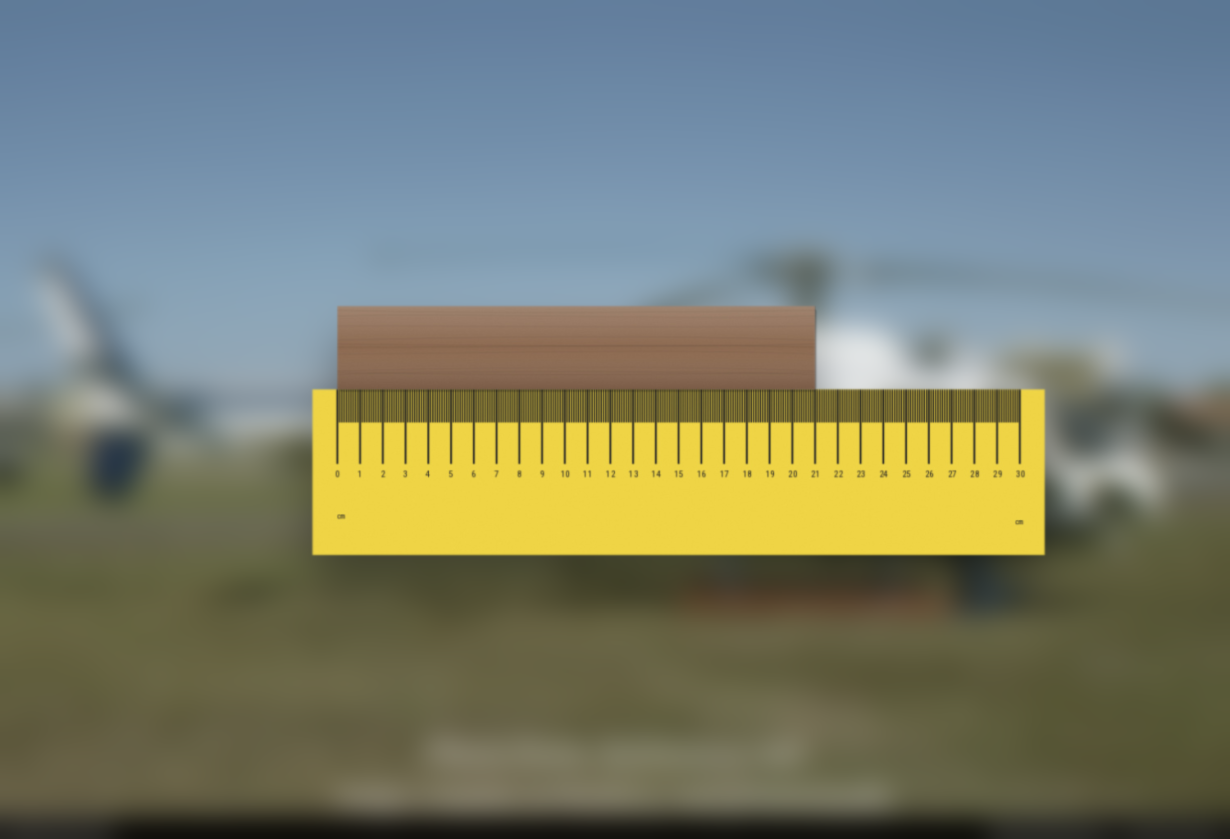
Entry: value=21 unit=cm
